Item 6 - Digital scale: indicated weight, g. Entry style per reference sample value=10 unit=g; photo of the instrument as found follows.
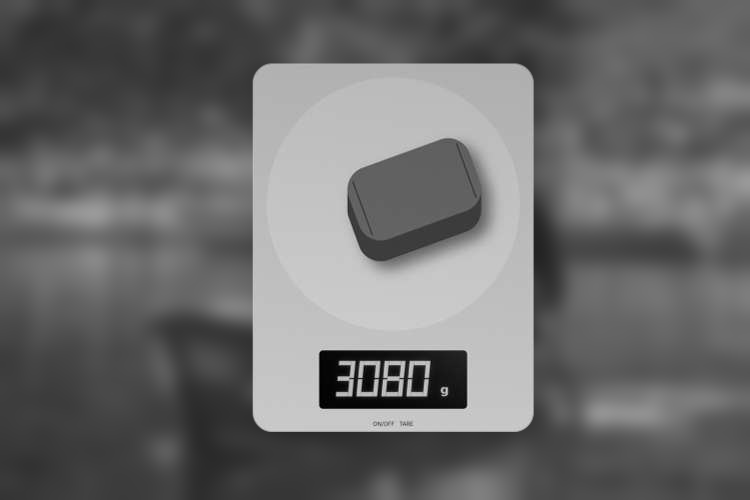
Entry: value=3080 unit=g
